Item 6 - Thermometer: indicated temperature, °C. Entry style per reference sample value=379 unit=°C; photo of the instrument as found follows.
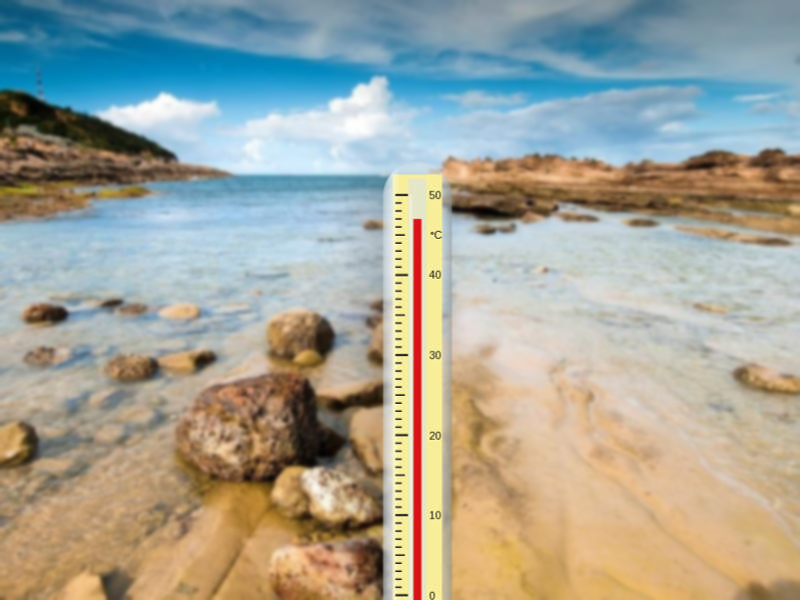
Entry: value=47 unit=°C
